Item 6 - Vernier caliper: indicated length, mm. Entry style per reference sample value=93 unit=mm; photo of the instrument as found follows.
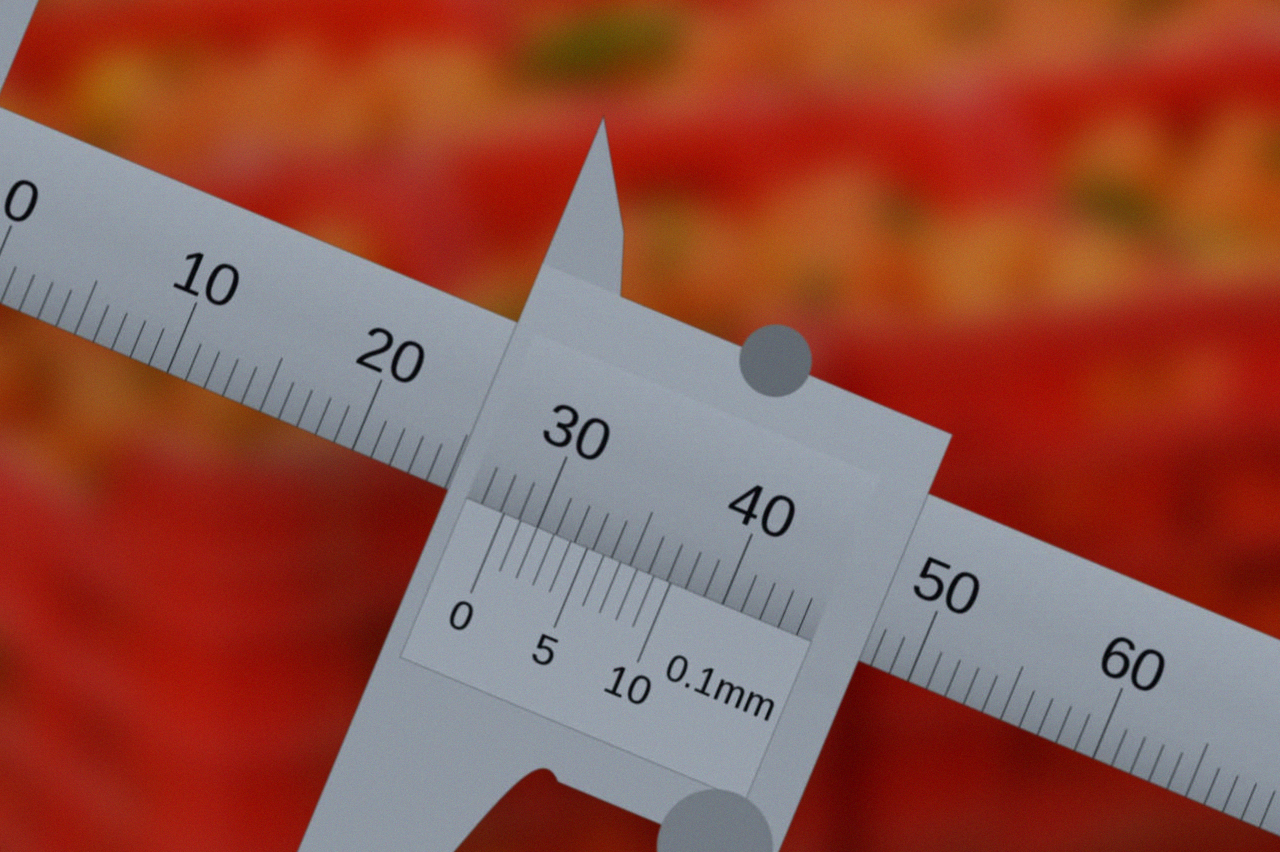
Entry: value=28.2 unit=mm
